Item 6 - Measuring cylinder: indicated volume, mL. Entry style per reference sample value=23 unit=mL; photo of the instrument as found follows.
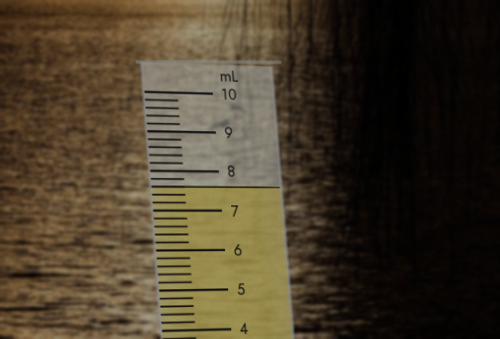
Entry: value=7.6 unit=mL
